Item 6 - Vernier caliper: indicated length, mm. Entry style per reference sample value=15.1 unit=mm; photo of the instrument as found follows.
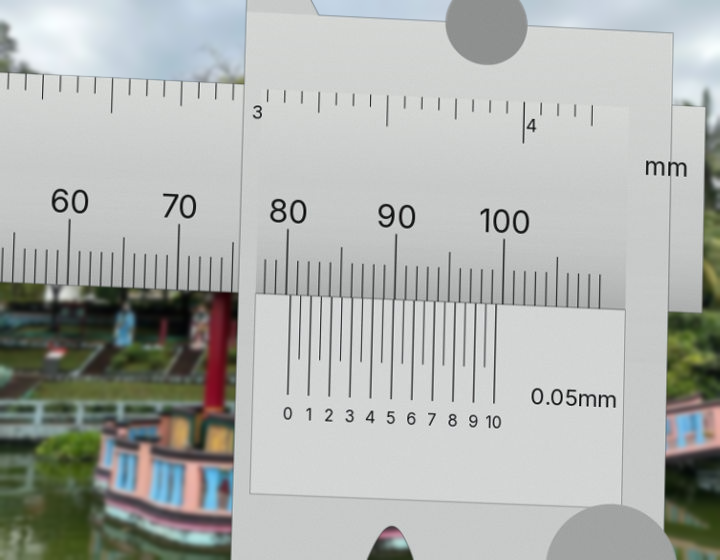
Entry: value=80.4 unit=mm
